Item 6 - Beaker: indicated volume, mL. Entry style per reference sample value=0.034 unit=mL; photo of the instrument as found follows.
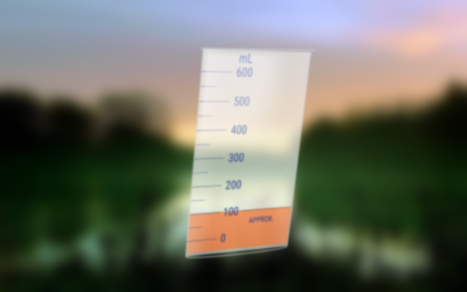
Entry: value=100 unit=mL
